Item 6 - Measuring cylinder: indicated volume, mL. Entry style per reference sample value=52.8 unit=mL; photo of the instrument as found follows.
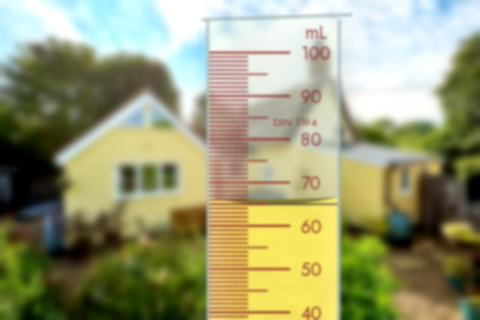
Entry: value=65 unit=mL
